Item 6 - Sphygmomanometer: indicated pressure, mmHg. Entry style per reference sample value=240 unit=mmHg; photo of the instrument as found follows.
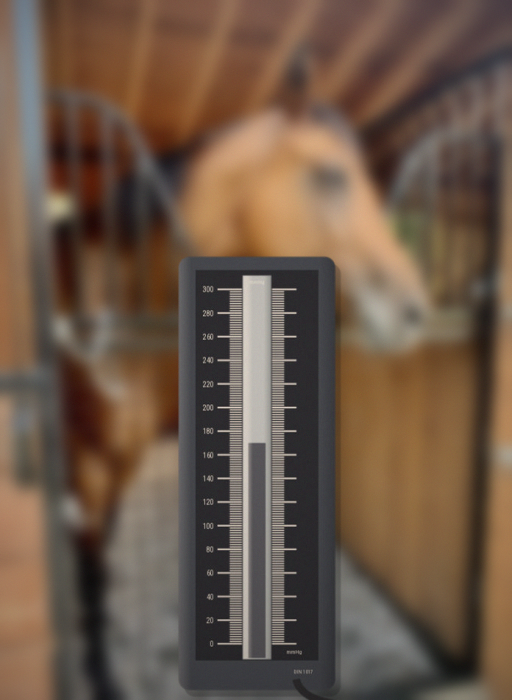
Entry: value=170 unit=mmHg
